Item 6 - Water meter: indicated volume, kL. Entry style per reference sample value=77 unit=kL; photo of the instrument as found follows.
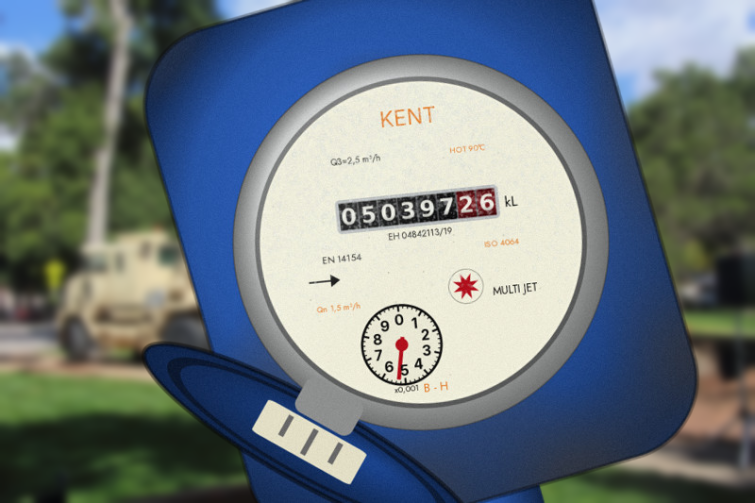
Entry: value=50397.265 unit=kL
